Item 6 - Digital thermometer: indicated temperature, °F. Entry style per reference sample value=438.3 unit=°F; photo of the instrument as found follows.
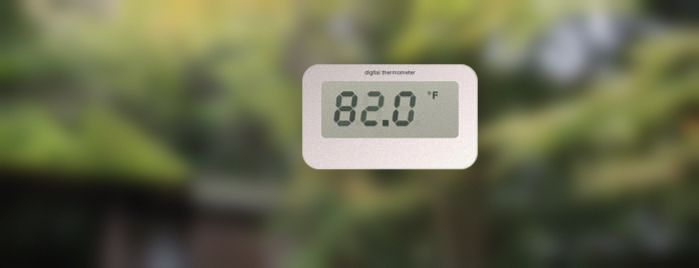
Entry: value=82.0 unit=°F
